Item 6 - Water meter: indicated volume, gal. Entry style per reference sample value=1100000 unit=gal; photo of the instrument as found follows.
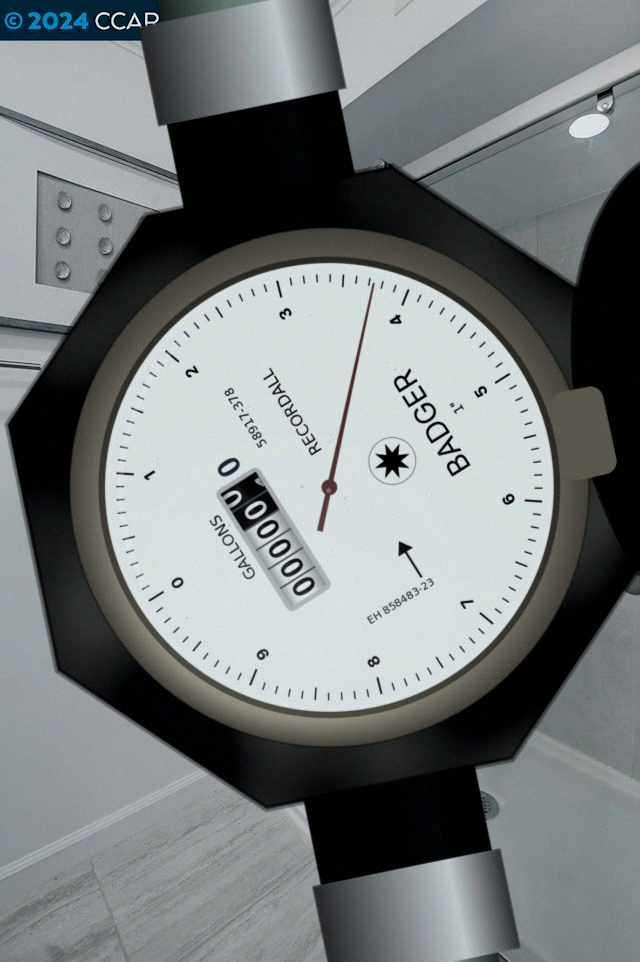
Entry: value=3.7 unit=gal
